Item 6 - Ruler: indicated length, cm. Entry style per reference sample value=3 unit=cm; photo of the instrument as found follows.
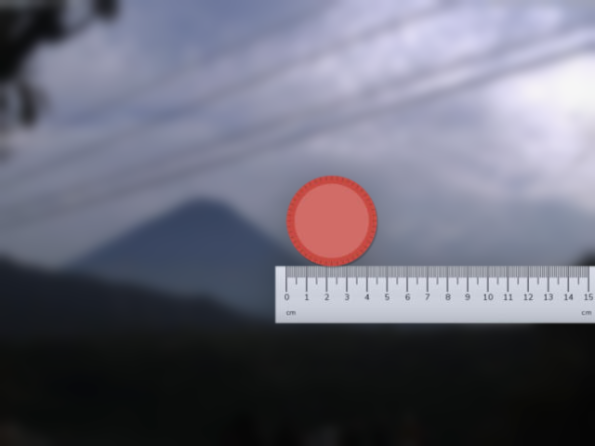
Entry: value=4.5 unit=cm
